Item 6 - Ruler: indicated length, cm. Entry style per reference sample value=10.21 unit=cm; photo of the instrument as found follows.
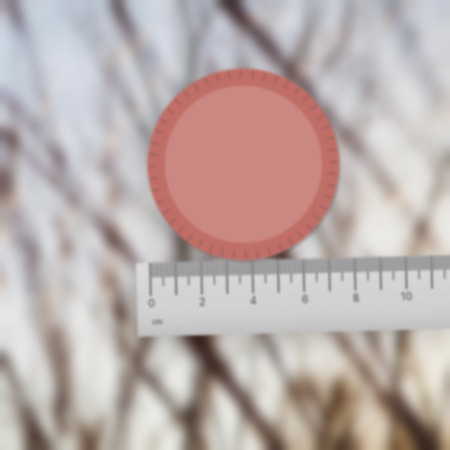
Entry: value=7.5 unit=cm
